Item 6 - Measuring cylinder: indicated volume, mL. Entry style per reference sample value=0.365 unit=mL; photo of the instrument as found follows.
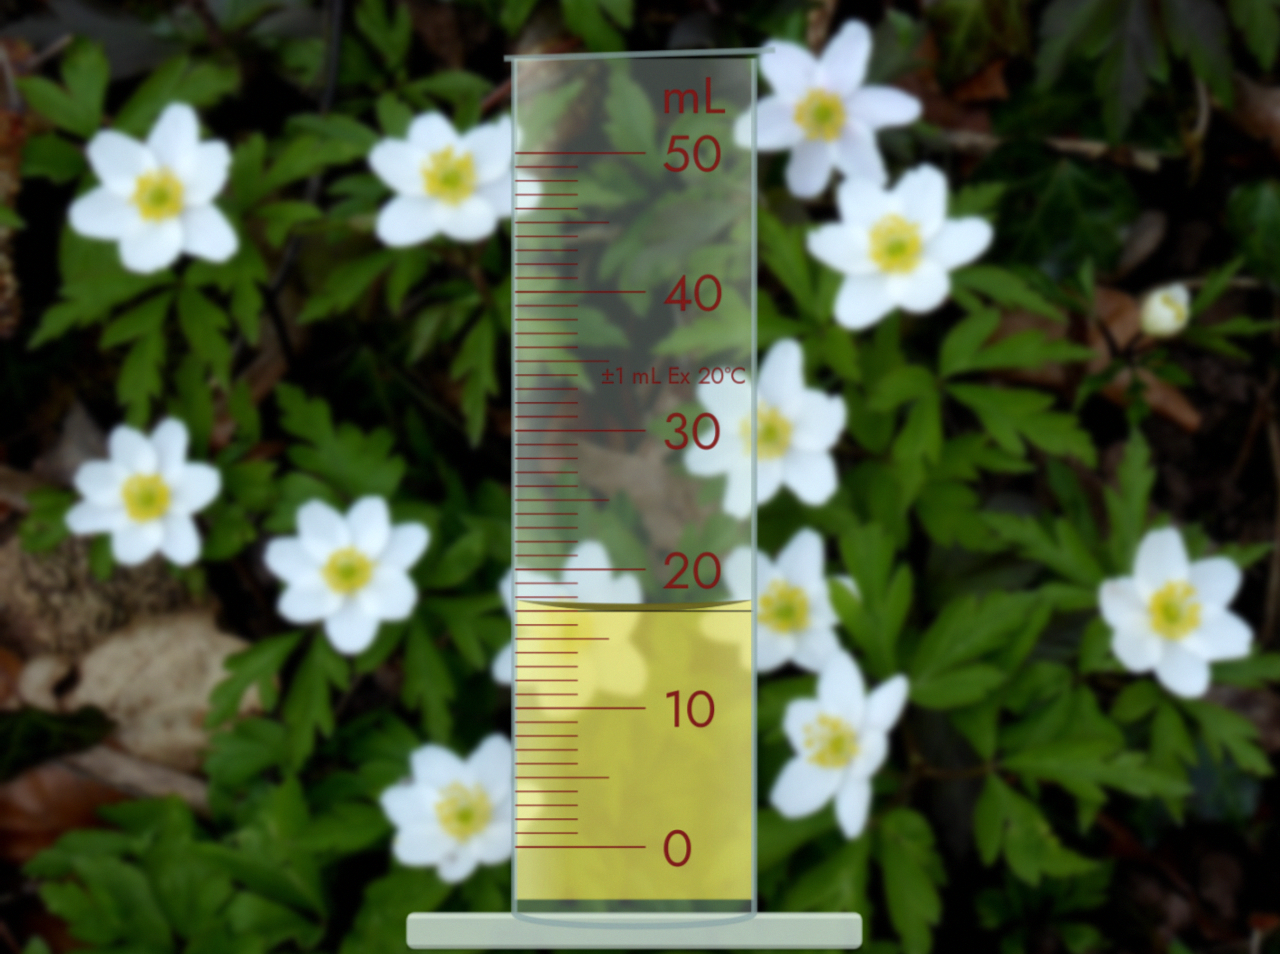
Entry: value=17 unit=mL
